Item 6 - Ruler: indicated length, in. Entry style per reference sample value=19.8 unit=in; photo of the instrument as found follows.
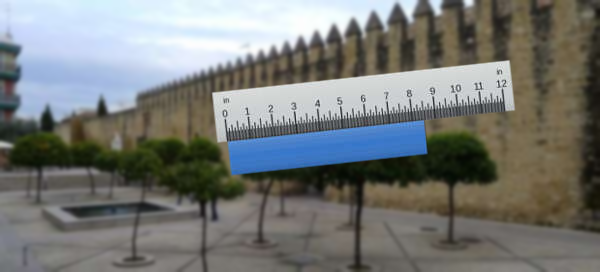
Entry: value=8.5 unit=in
